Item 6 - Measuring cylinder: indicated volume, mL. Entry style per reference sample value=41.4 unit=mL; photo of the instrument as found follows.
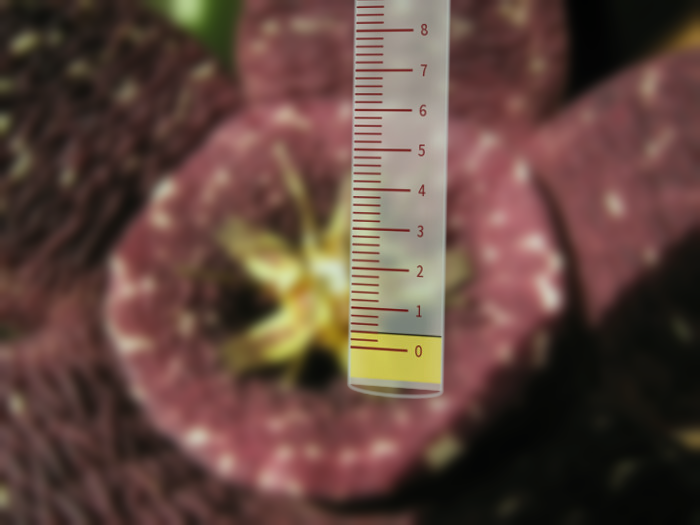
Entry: value=0.4 unit=mL
